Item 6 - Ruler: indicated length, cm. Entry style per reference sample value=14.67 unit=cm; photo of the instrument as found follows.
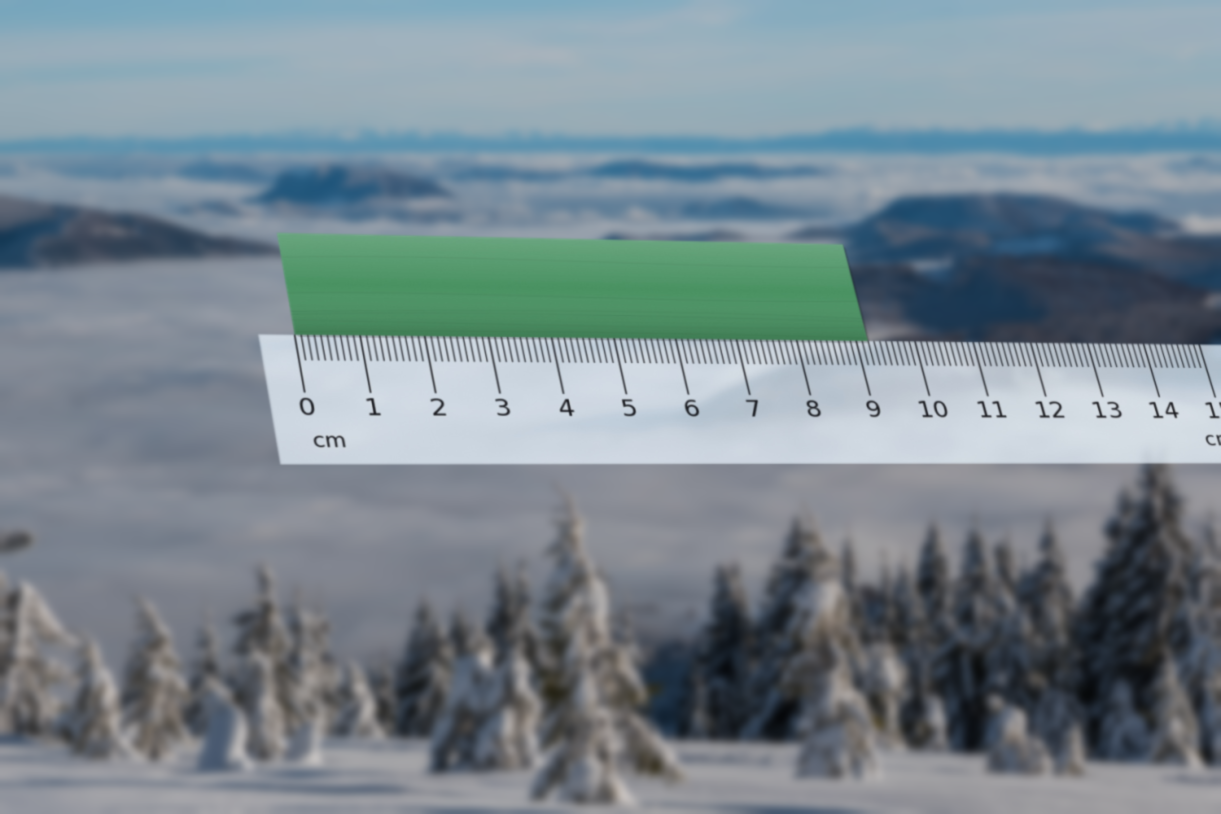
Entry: value=9.2 unit=cm
